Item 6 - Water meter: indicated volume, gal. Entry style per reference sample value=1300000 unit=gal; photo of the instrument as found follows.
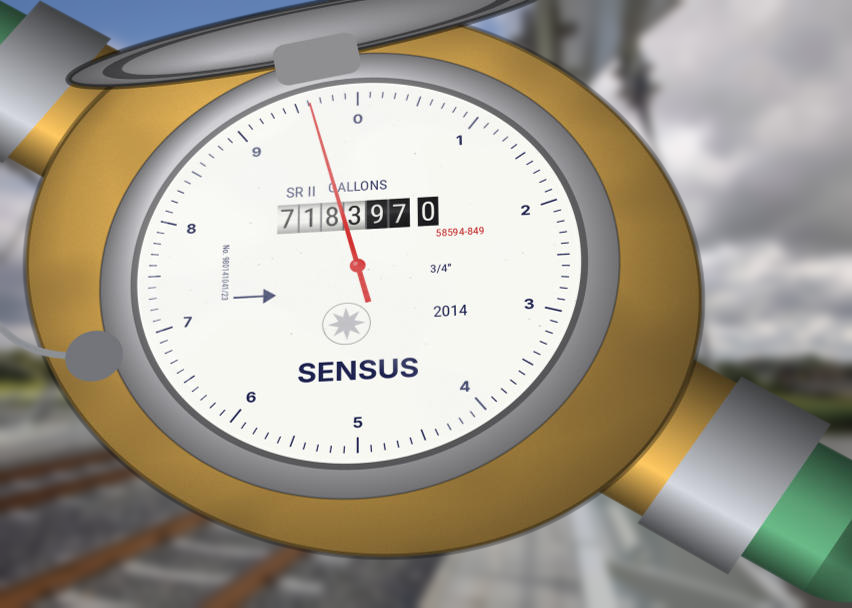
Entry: value=7183969.6 unit=gal
